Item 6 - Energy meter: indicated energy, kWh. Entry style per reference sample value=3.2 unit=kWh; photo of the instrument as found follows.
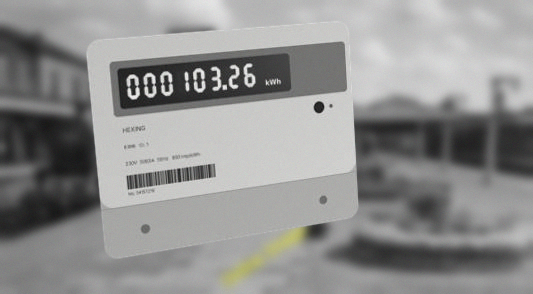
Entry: value=103.26 unit=kWh
